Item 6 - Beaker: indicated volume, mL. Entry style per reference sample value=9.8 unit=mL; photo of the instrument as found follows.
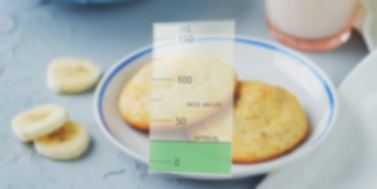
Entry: value=25 unit=mL
